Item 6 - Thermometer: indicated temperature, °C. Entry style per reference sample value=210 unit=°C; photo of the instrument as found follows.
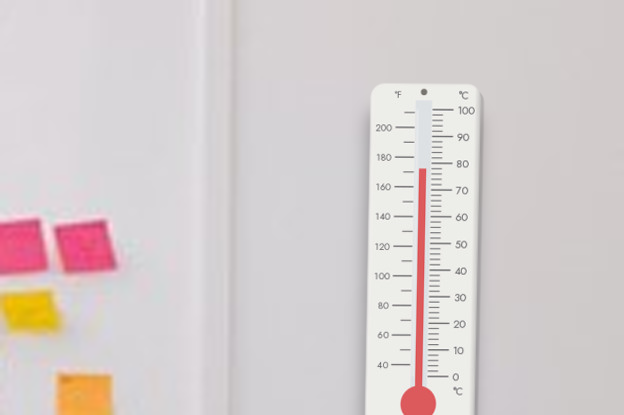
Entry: value=78 unit=°C
